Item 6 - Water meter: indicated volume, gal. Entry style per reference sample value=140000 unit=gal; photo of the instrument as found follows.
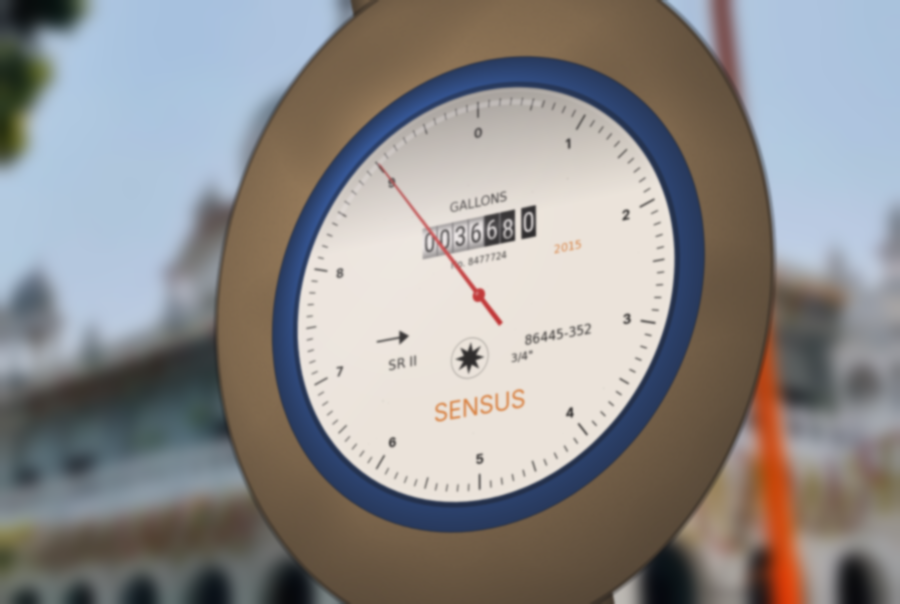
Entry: value=36679.0 unit=gal
